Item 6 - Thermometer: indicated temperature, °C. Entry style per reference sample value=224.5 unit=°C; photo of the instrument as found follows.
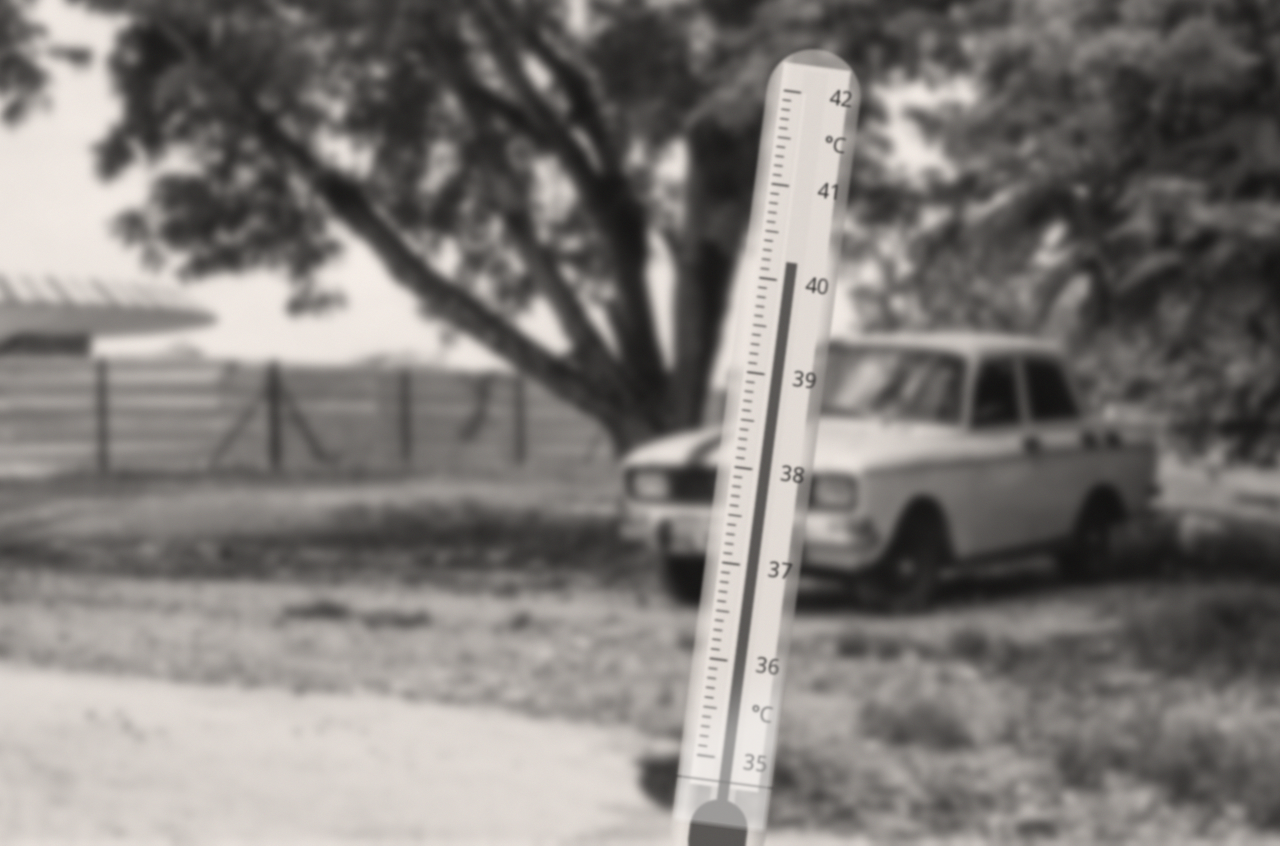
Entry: value=40.2 unit=°C
